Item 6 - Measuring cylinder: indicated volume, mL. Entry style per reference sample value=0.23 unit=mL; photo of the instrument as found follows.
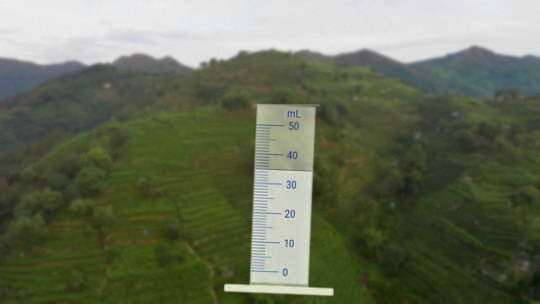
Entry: value=35 unit=mL
